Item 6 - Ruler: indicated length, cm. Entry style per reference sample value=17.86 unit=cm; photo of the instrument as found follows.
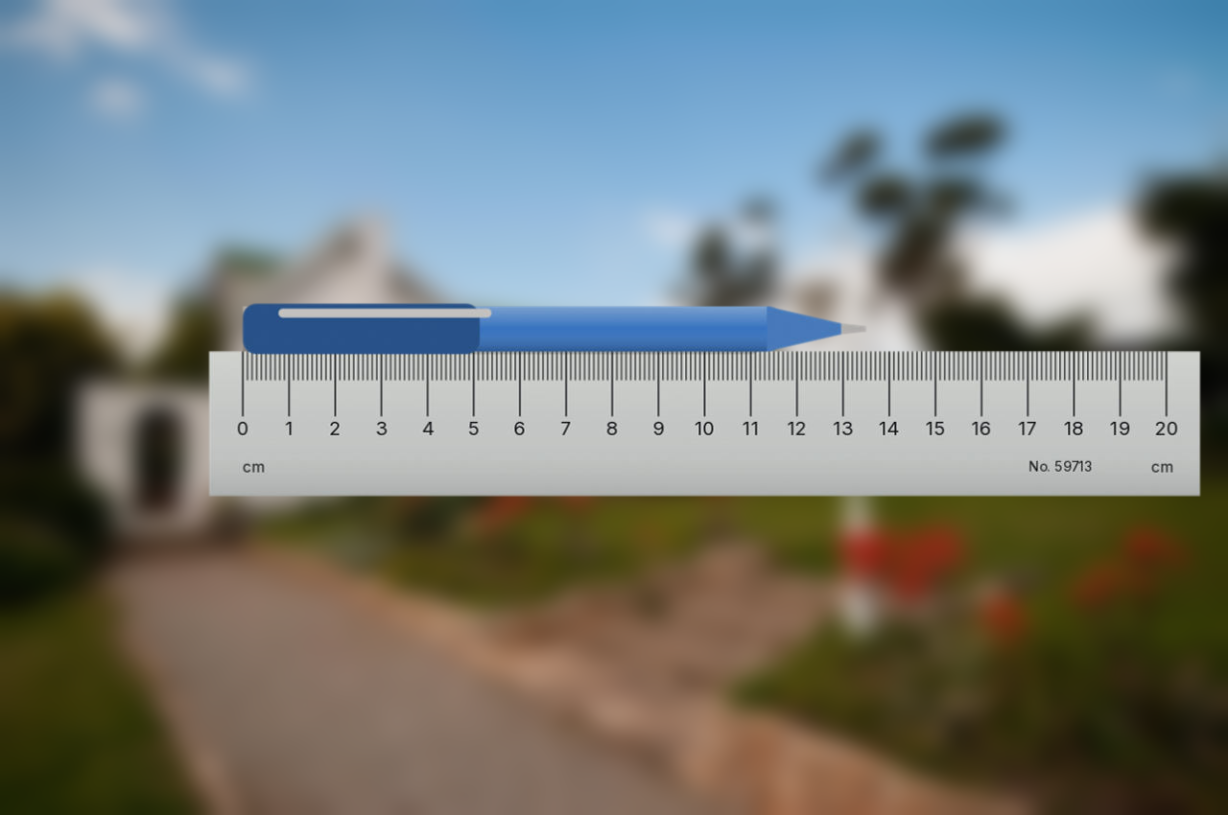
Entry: value=13.5 unit=cm
